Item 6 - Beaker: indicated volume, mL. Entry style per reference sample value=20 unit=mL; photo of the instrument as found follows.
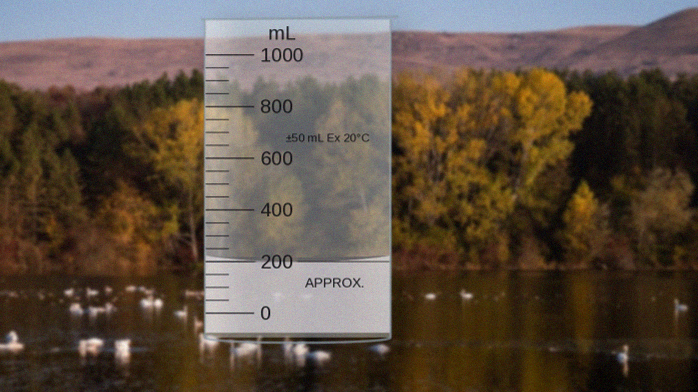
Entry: value=200 unit=mL
